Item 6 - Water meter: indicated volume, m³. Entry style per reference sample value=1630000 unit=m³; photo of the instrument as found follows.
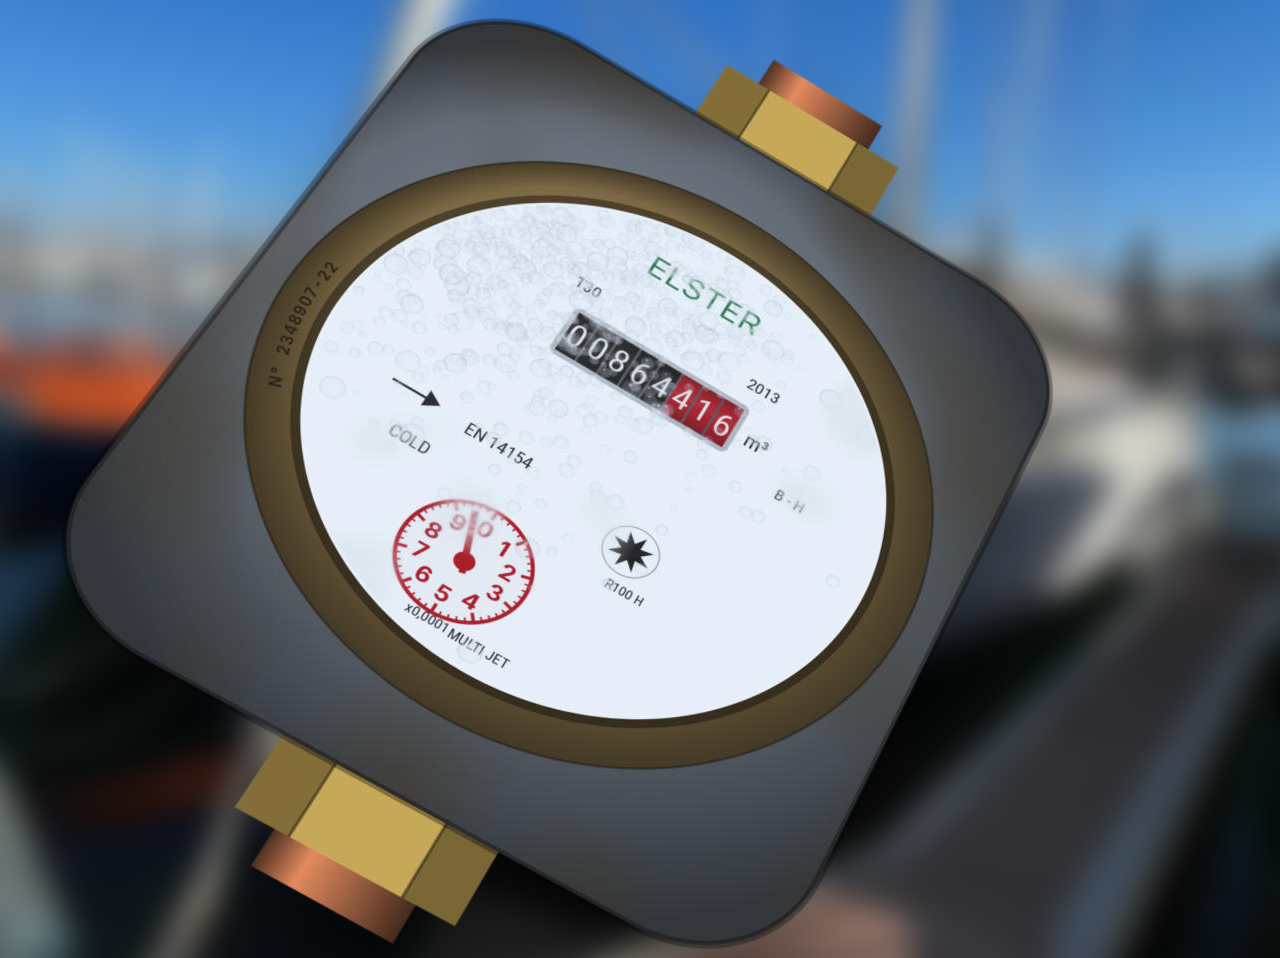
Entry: value=864.4159 unit=m³
